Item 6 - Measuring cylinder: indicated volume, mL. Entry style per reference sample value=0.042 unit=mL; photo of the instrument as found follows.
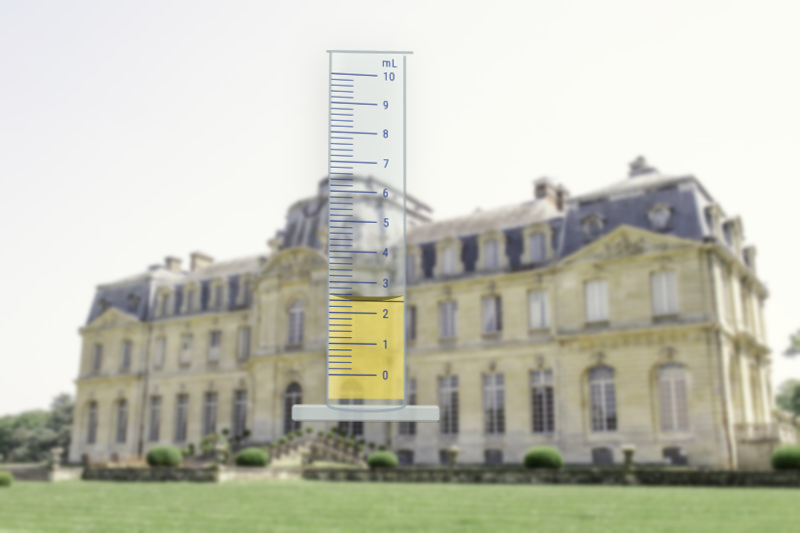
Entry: value=2.4 unit=mL
